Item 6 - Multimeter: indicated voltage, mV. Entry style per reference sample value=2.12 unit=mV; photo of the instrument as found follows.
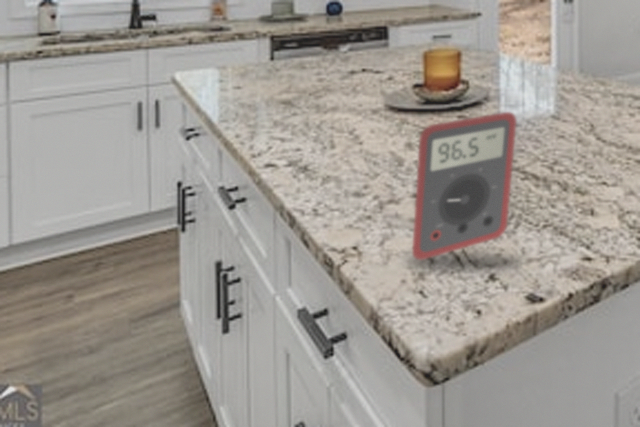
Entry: value=96.5 unit=mV
